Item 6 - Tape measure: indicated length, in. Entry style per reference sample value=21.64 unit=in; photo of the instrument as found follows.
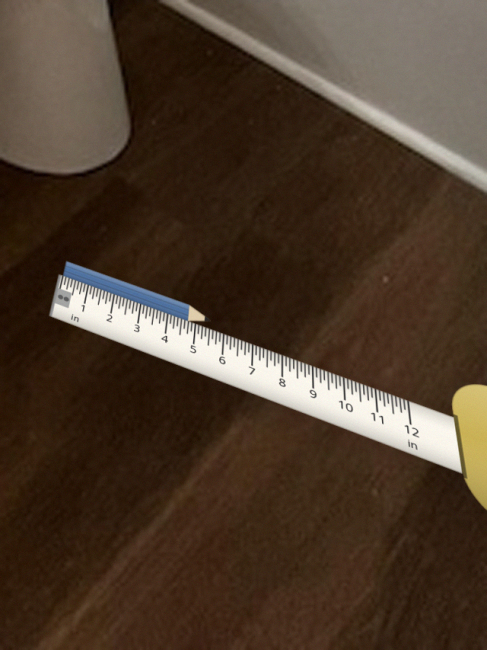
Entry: value=5.5 unit=in
